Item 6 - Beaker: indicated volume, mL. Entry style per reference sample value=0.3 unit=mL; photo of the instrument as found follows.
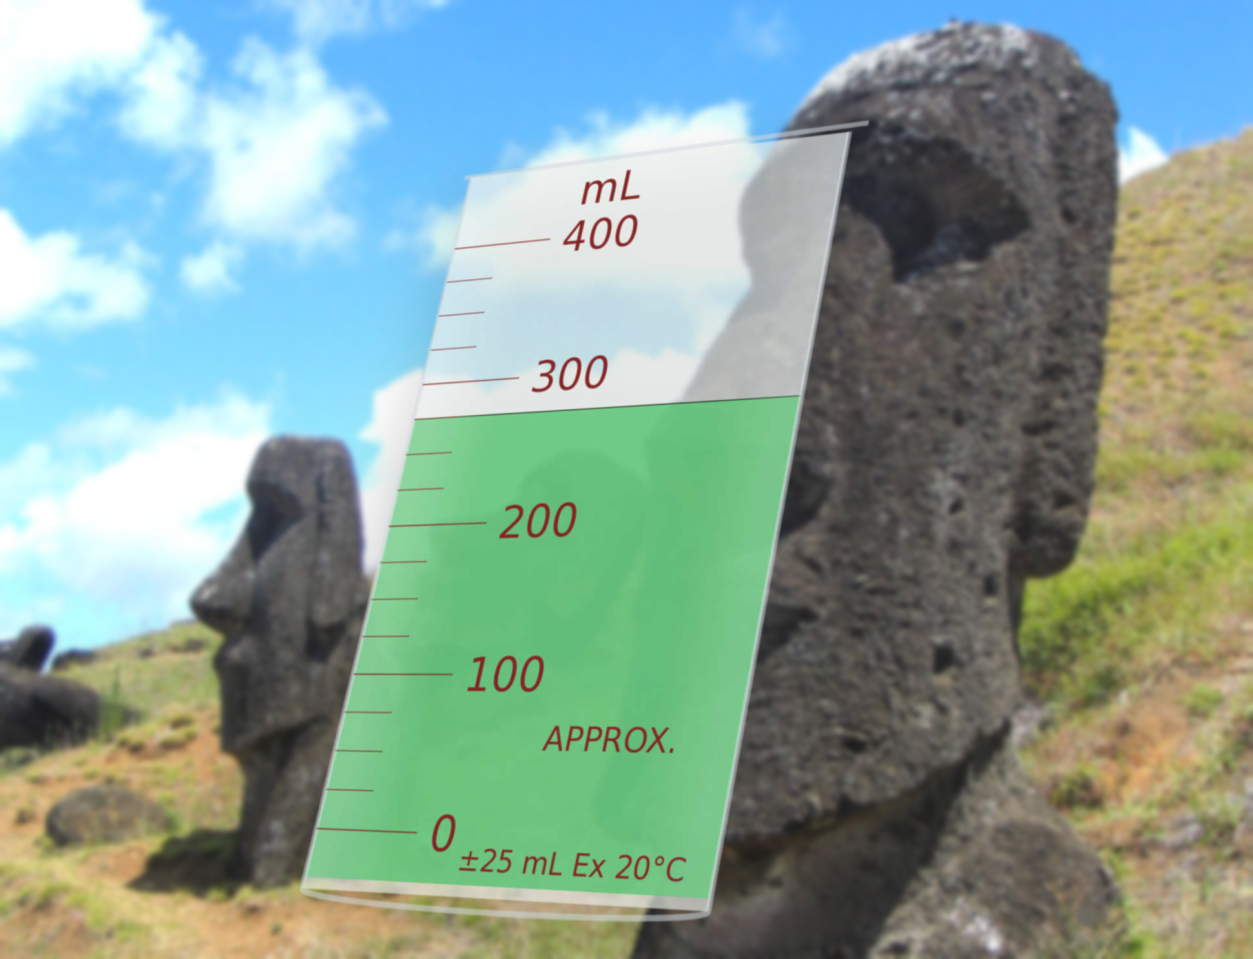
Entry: value=275 unit=mL
